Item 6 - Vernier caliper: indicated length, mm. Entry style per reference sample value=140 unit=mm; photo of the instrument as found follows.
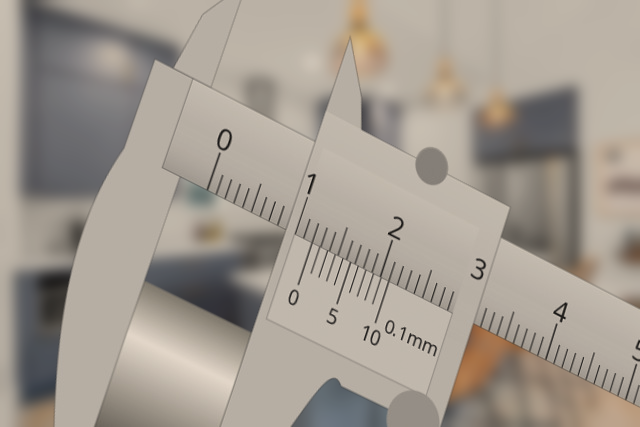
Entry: value=12.0 unit=mm
